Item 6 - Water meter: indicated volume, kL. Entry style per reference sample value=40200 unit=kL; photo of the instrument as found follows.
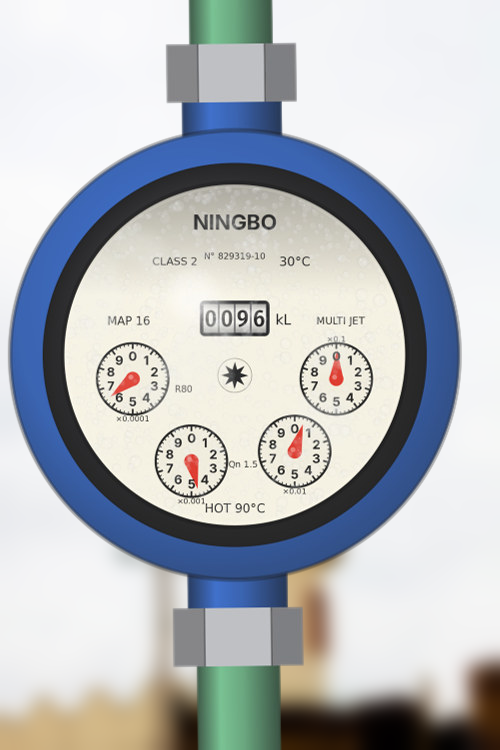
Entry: value=96.0046 unit=kL
